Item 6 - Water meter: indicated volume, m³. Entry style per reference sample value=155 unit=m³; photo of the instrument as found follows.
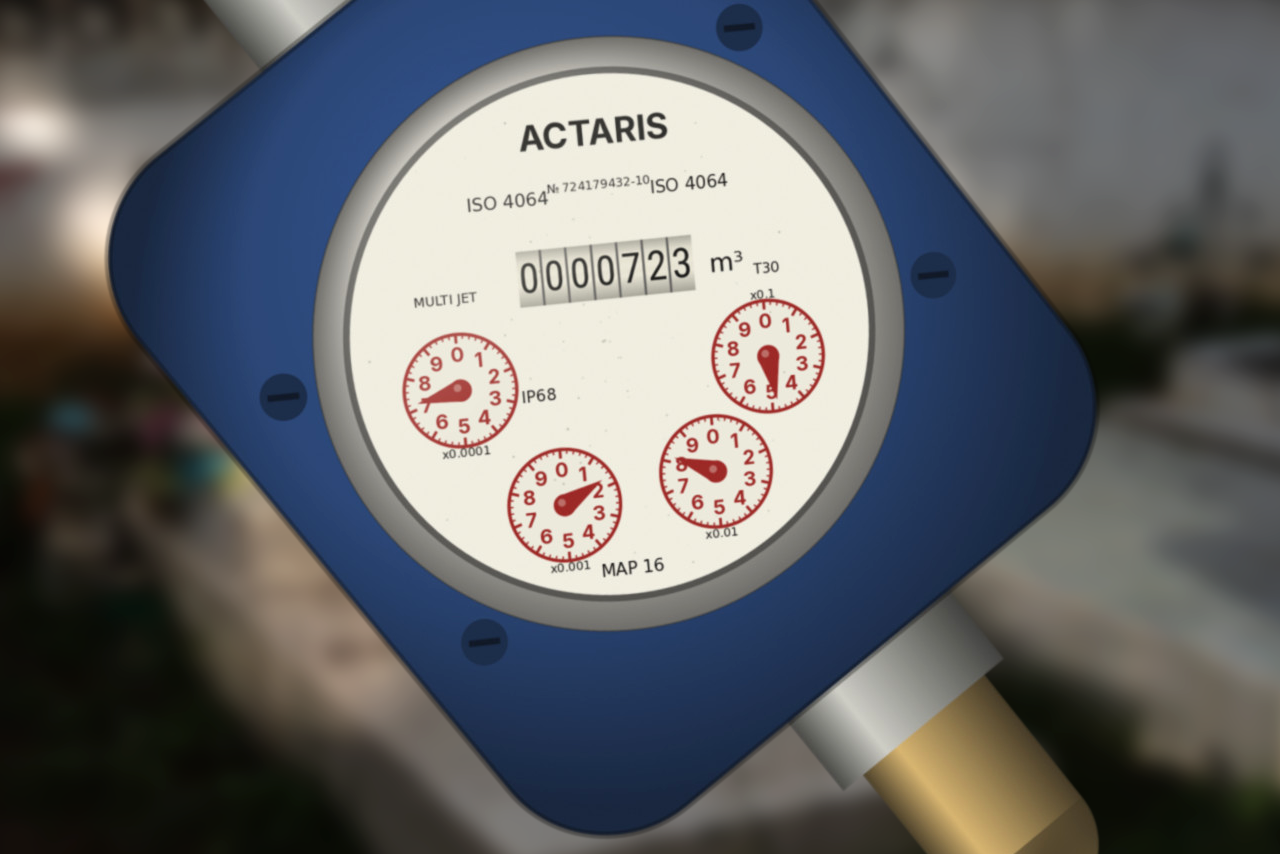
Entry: value=723.4817 unit=m³
